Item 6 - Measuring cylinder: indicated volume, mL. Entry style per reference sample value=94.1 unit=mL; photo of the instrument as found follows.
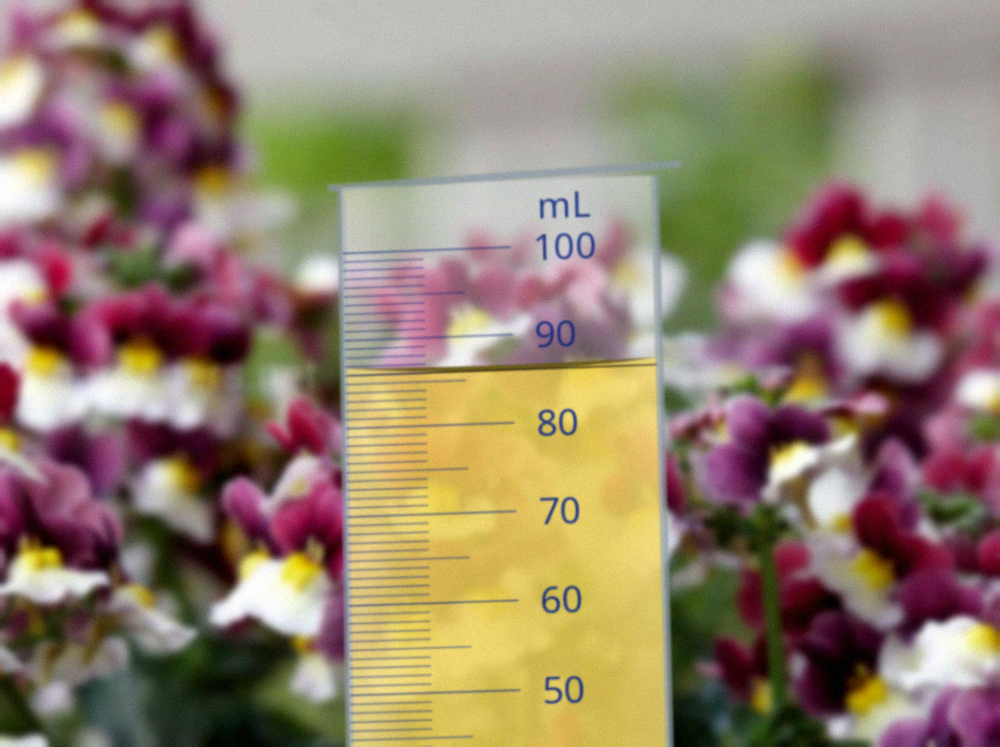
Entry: value=86 unit=mL
